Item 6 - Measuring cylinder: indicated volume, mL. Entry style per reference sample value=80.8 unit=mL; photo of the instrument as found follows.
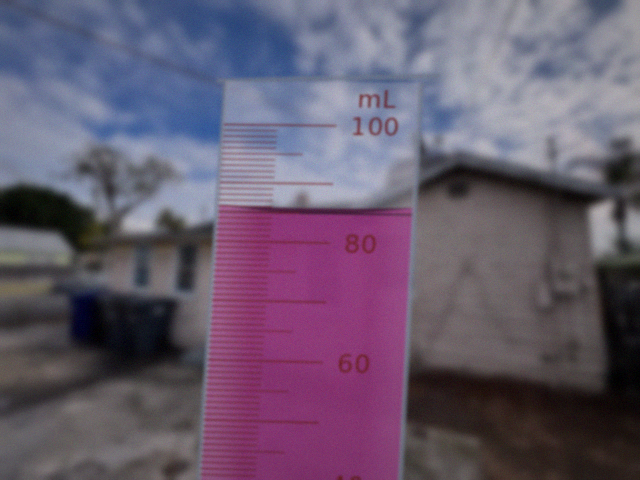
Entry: value=85 unit=mL
